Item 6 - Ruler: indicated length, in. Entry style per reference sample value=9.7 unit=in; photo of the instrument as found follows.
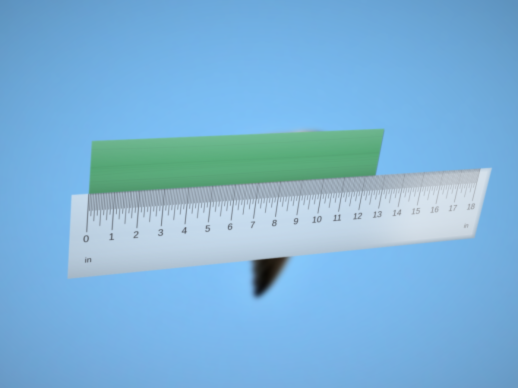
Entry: value=12.5 unit=in
